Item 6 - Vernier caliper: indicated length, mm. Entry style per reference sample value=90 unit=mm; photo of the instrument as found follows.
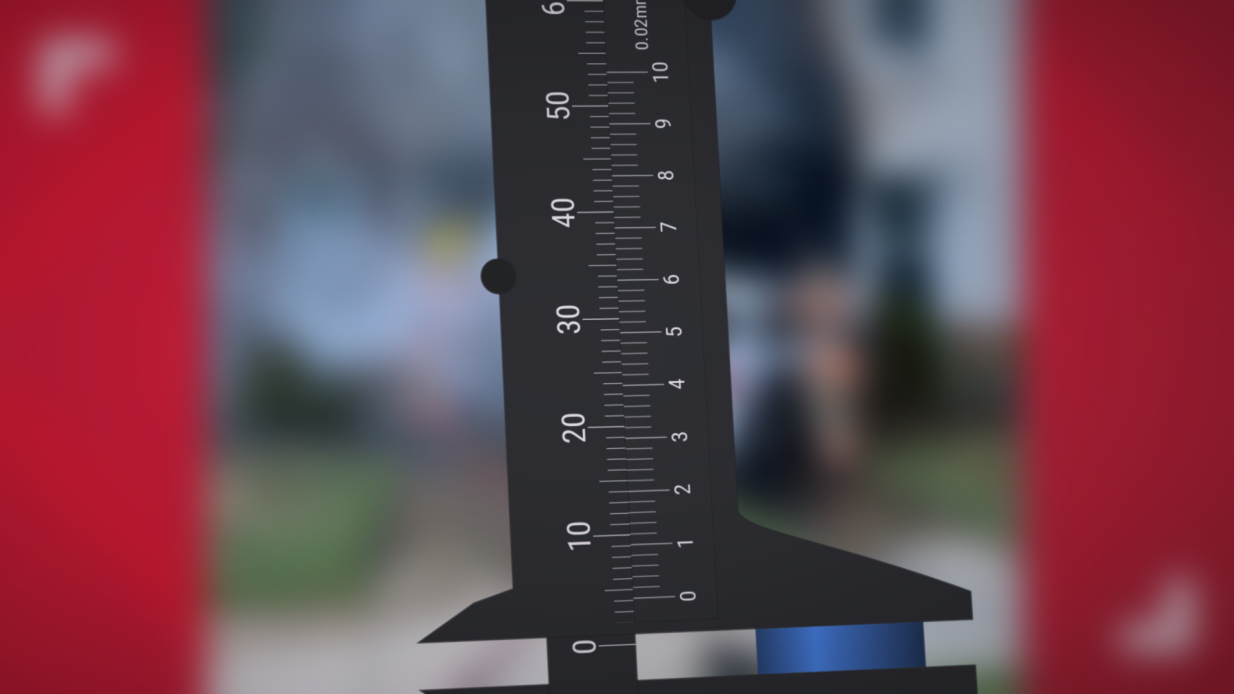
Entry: value=4.2 unit=mm
